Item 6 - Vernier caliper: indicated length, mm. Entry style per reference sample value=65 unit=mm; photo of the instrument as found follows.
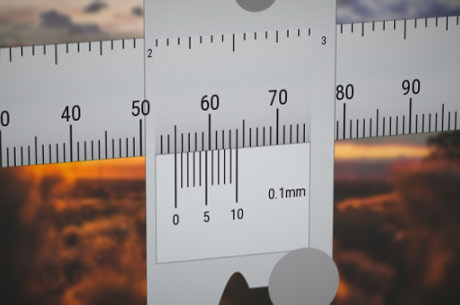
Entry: value=55.0 unit=mm
